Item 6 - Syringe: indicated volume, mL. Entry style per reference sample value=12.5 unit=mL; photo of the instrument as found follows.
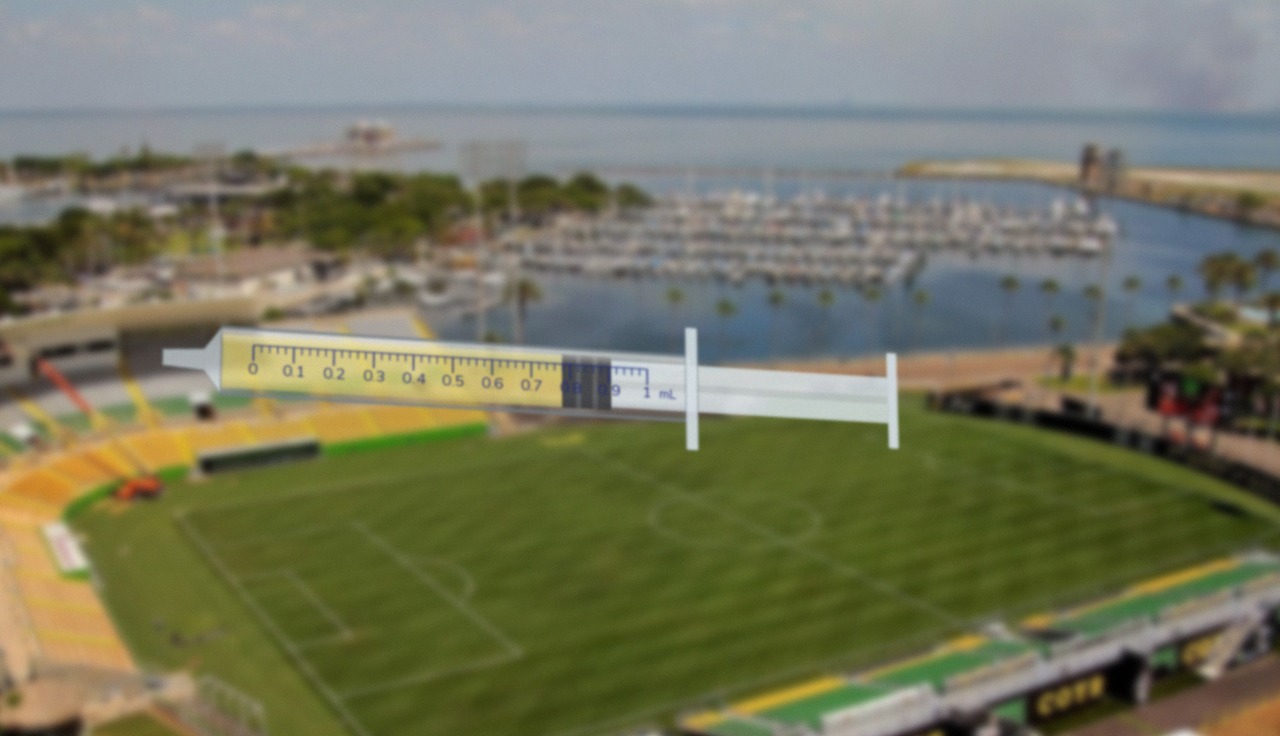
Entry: value=0.78 unit=mL
